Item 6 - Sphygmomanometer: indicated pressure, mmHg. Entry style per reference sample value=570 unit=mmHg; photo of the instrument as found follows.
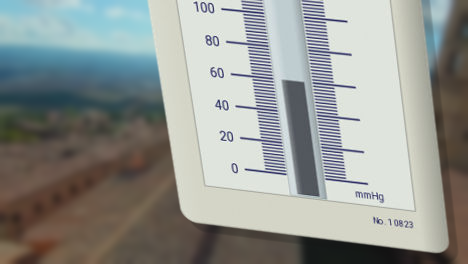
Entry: value=60 unit=mmHg
